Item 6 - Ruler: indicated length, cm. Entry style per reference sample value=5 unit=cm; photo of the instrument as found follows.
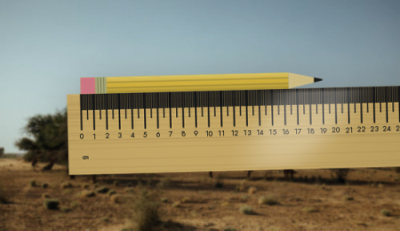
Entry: value=19 unit=cm
